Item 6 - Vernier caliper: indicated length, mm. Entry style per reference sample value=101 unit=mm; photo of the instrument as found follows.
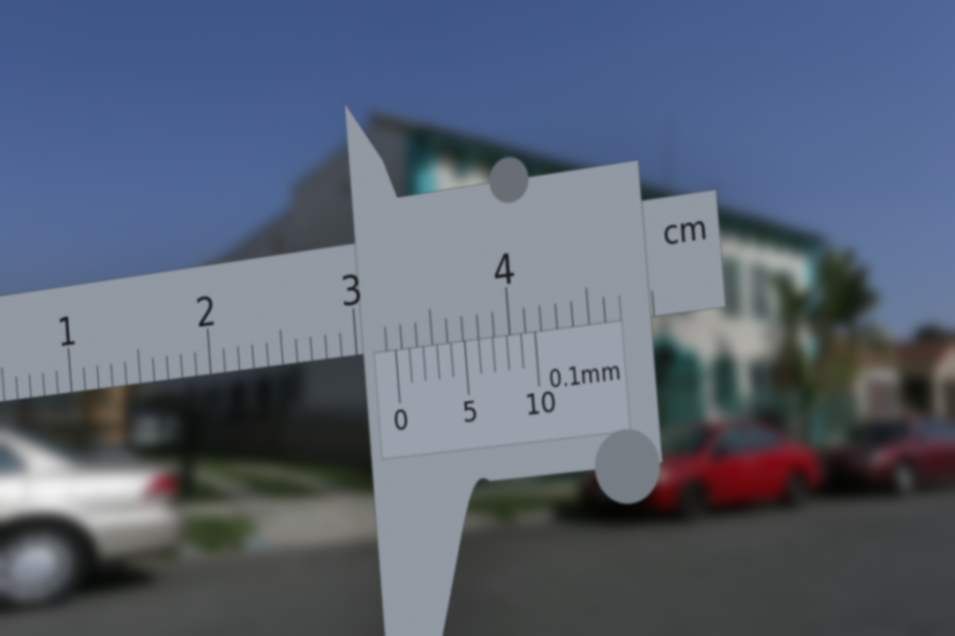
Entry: value=32.6 unit=mm
